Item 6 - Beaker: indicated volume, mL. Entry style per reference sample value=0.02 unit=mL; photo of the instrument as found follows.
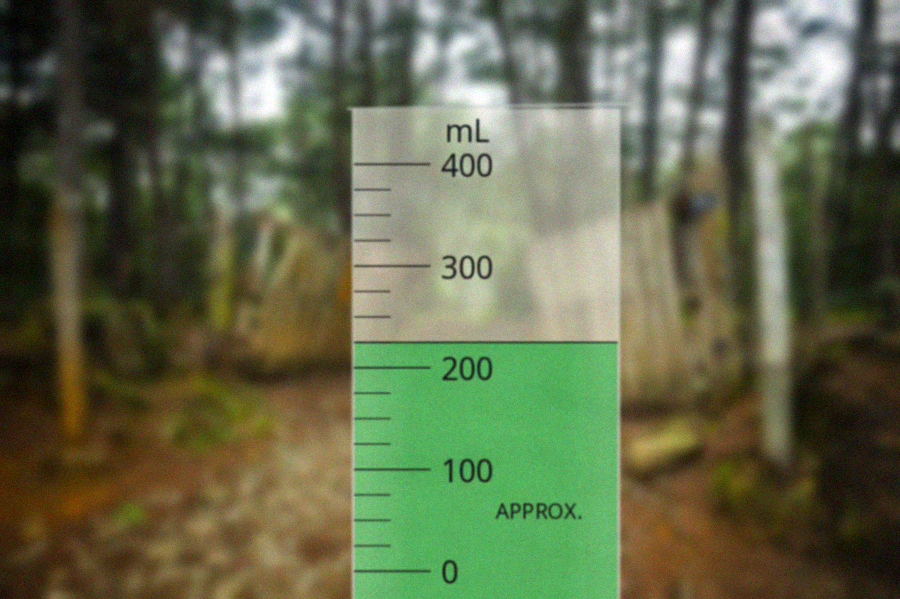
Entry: value=225 unit=mL
